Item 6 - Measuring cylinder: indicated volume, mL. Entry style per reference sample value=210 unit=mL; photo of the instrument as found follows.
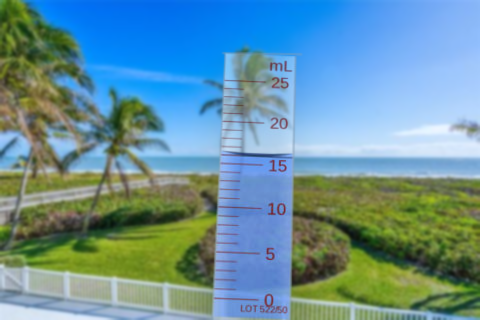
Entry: value=16 unit=mL
